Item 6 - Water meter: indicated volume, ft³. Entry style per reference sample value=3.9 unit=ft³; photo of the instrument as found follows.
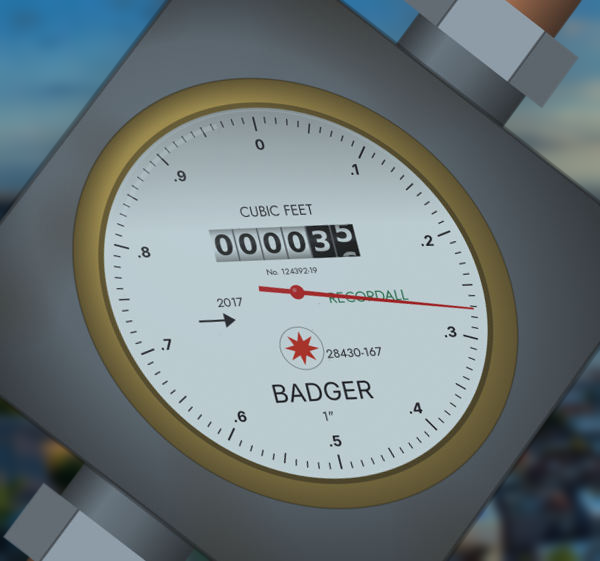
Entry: value=35.27 unit=ft³
